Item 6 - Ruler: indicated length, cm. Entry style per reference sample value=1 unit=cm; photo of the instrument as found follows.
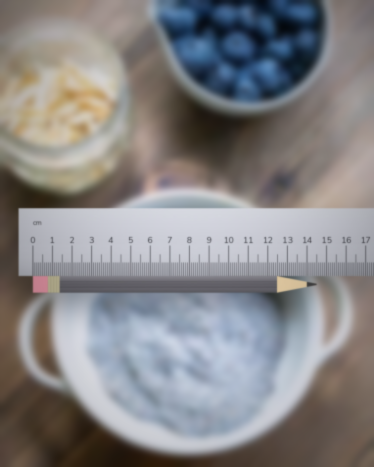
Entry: value=14.5 unit=cm
